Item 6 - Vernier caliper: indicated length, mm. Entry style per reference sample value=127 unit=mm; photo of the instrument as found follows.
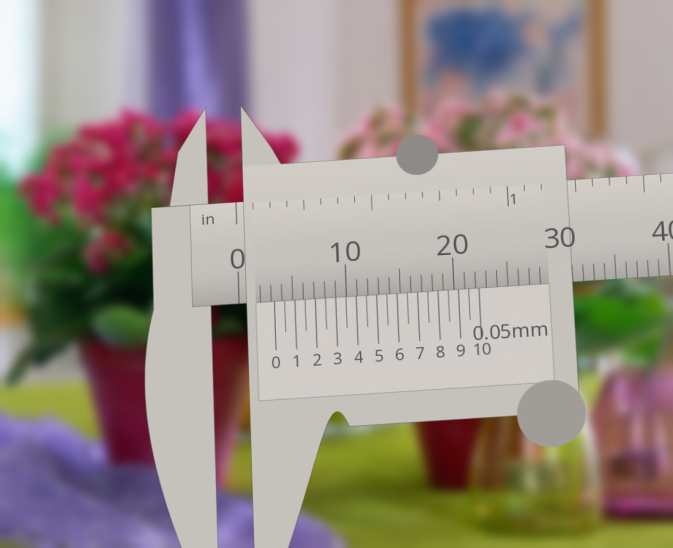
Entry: value=3.3 unit=mm
